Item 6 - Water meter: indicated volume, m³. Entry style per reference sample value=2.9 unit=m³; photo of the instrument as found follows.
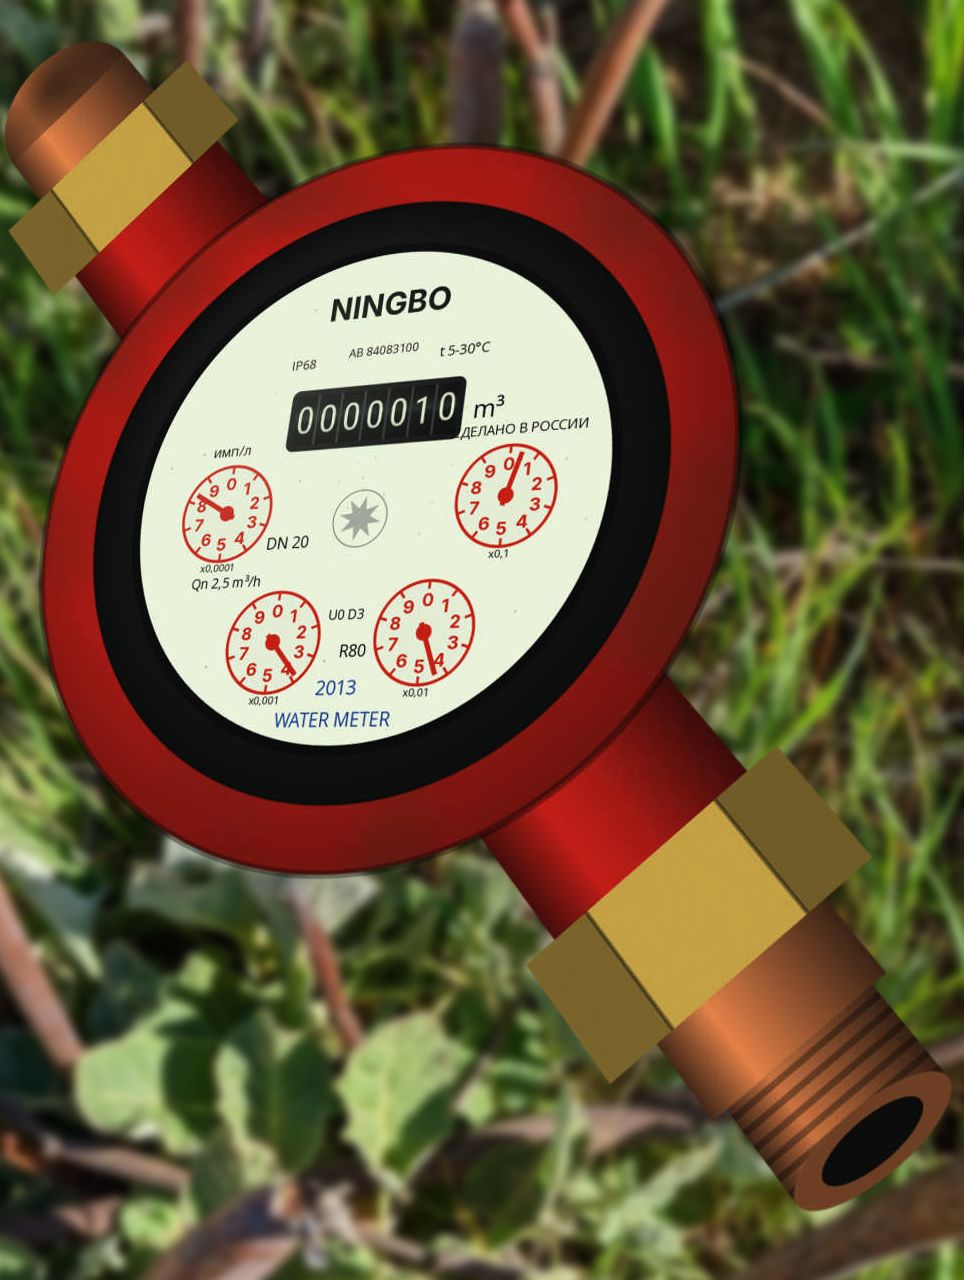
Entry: value=10.0438 unit=m³
